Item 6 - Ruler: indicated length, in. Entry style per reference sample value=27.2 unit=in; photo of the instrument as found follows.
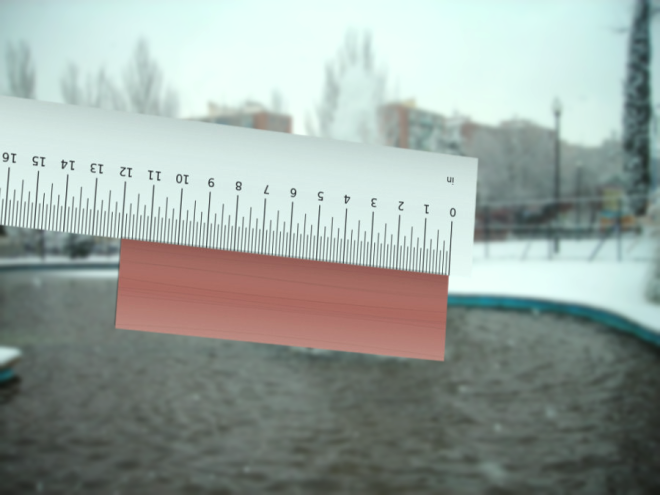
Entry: value=12 unit=in
